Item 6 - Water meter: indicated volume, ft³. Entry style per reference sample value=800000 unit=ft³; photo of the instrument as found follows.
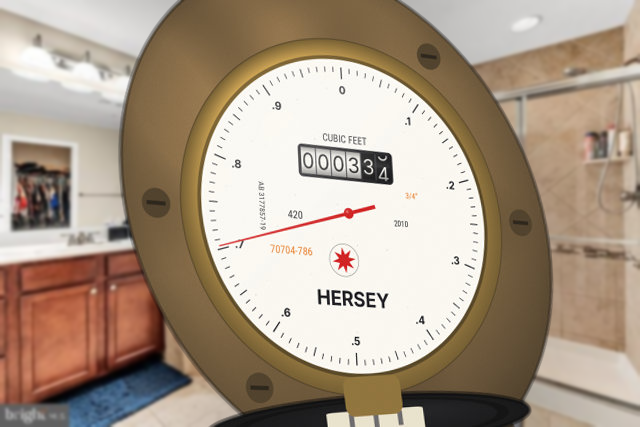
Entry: value=333.70 unit=ft³
